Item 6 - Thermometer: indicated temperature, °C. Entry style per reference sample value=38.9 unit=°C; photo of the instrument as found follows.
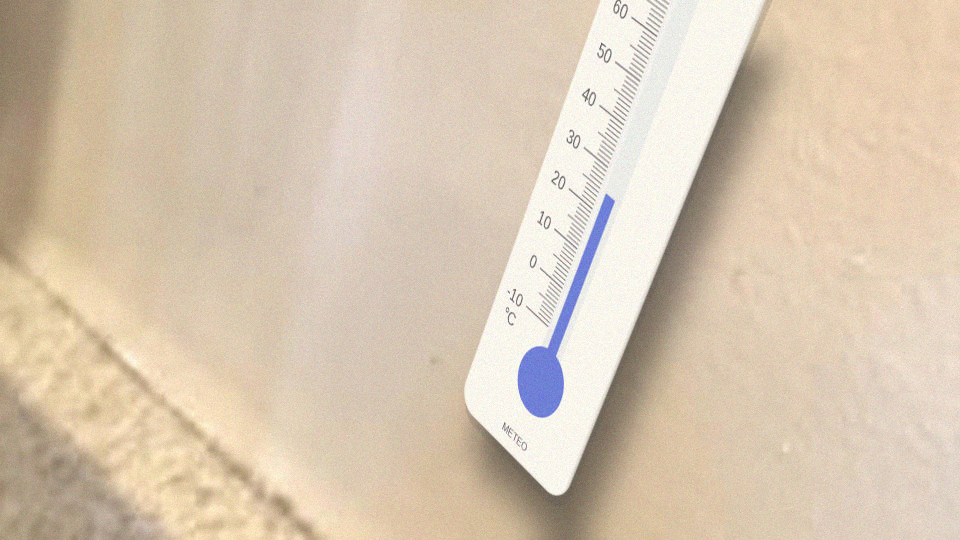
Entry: value=25 unit=°C
